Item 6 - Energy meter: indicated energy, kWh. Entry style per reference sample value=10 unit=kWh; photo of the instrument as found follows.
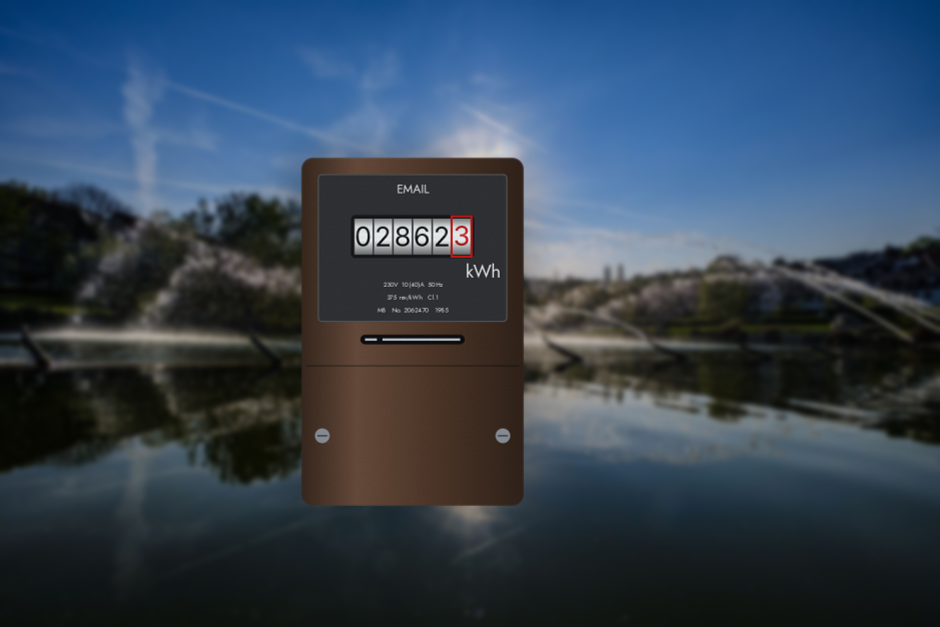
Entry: value=2862.3 unit=kWh
